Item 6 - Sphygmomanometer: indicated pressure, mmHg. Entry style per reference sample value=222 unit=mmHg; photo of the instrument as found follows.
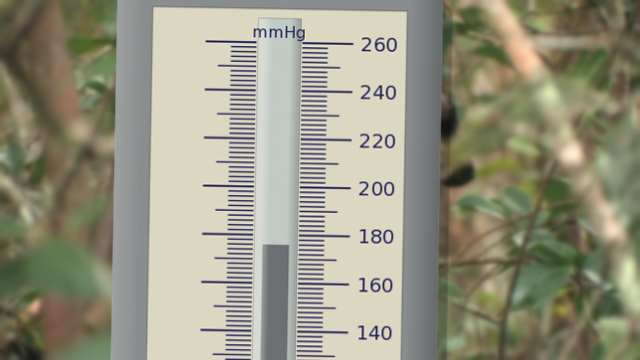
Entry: value=176 unit=mmHg
